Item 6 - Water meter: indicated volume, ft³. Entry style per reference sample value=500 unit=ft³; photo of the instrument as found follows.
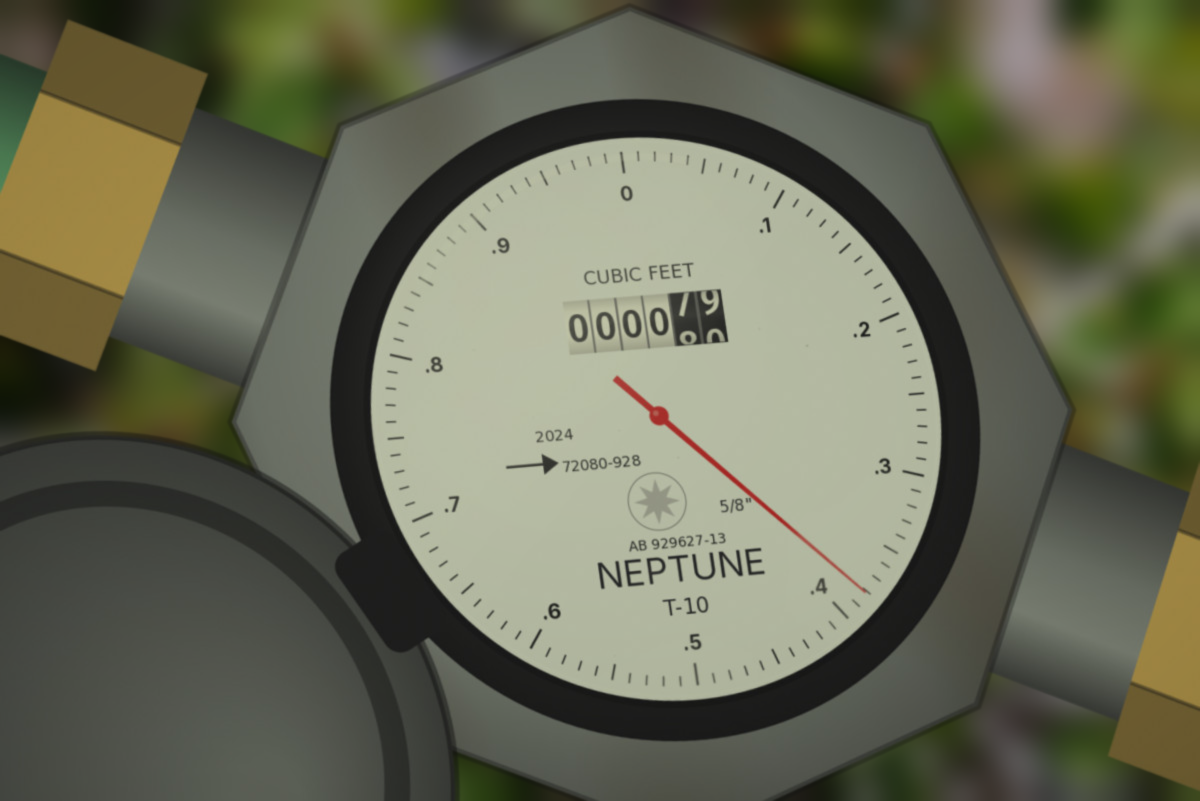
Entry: value=79.38 unit=ft³
